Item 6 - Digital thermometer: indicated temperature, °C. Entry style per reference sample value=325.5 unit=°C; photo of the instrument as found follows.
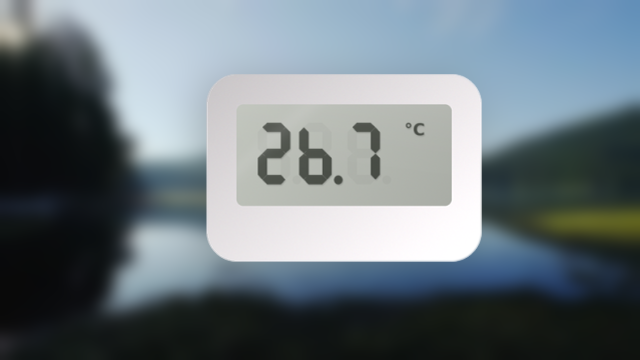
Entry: value=26.7 unit=°C
